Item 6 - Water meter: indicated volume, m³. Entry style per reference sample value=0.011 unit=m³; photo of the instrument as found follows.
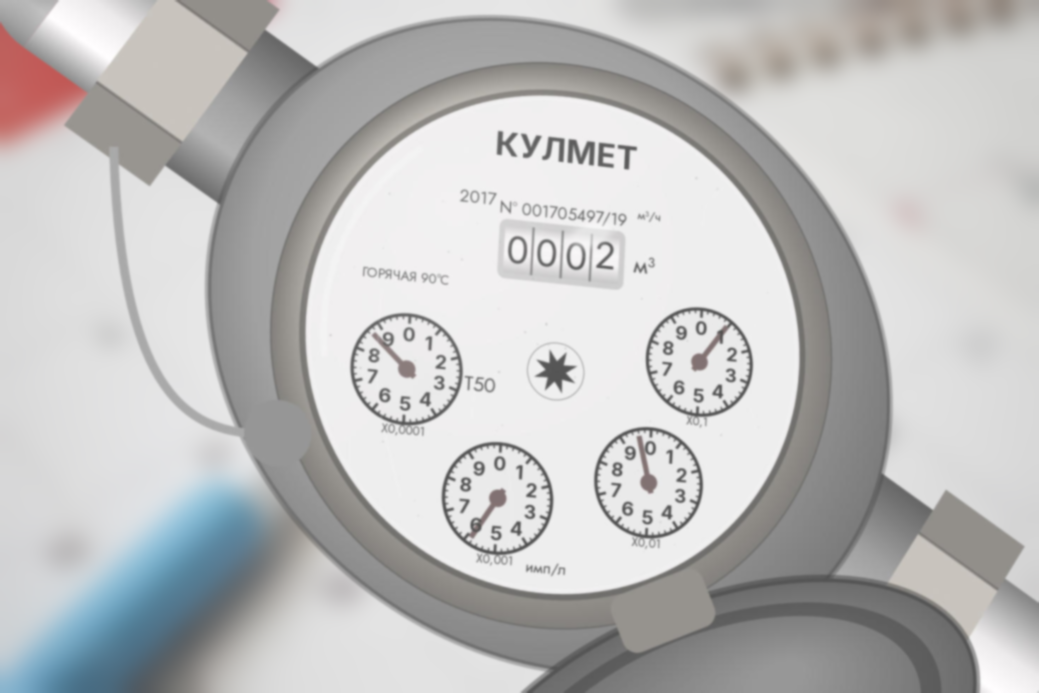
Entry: value=2.0958 unit=m³
